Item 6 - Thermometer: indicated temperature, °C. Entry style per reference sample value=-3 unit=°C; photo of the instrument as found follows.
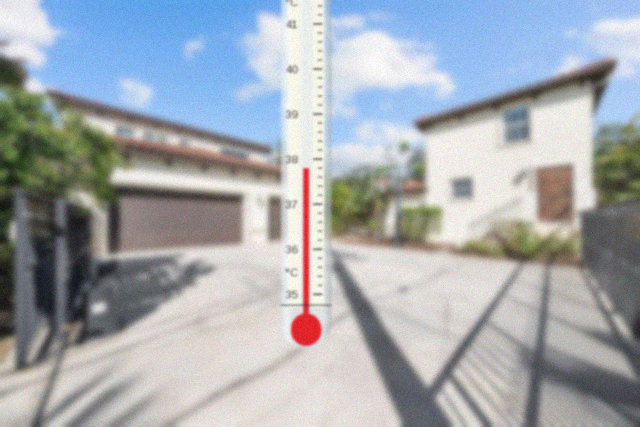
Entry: value=37.8 unit=°C
